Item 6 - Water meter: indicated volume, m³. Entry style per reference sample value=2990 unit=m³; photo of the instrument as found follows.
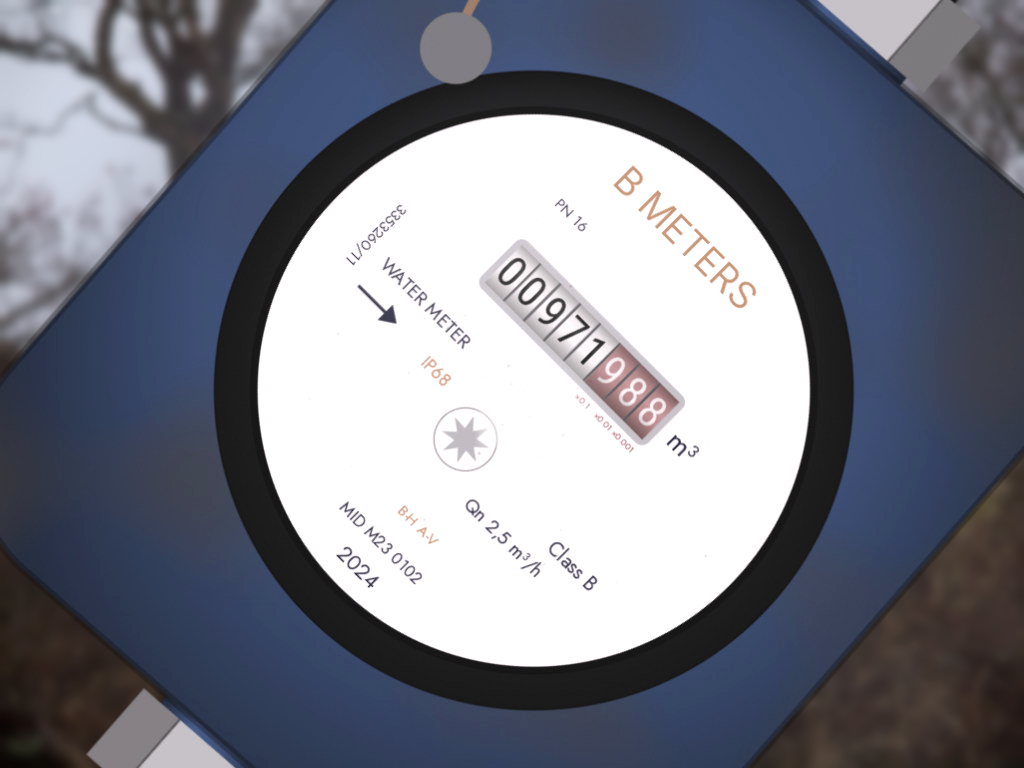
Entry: value=971.988 unit=m³
